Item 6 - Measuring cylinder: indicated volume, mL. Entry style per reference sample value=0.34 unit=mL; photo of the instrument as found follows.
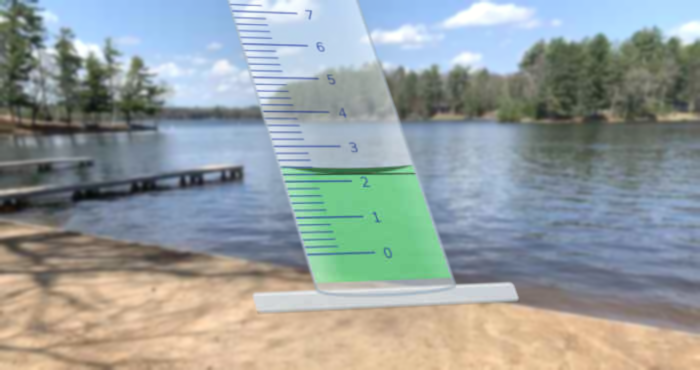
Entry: value=2.2 unit=mL
